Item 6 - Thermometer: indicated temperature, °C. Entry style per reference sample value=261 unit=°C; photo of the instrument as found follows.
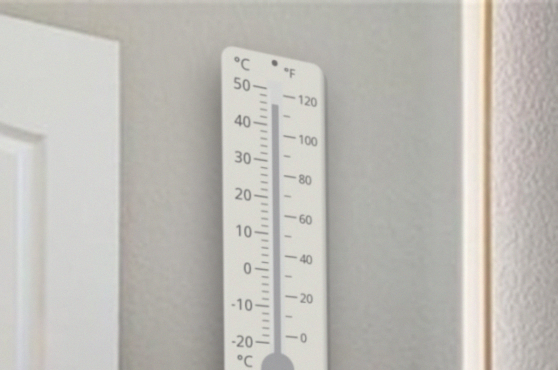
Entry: value=46 unit=°C
